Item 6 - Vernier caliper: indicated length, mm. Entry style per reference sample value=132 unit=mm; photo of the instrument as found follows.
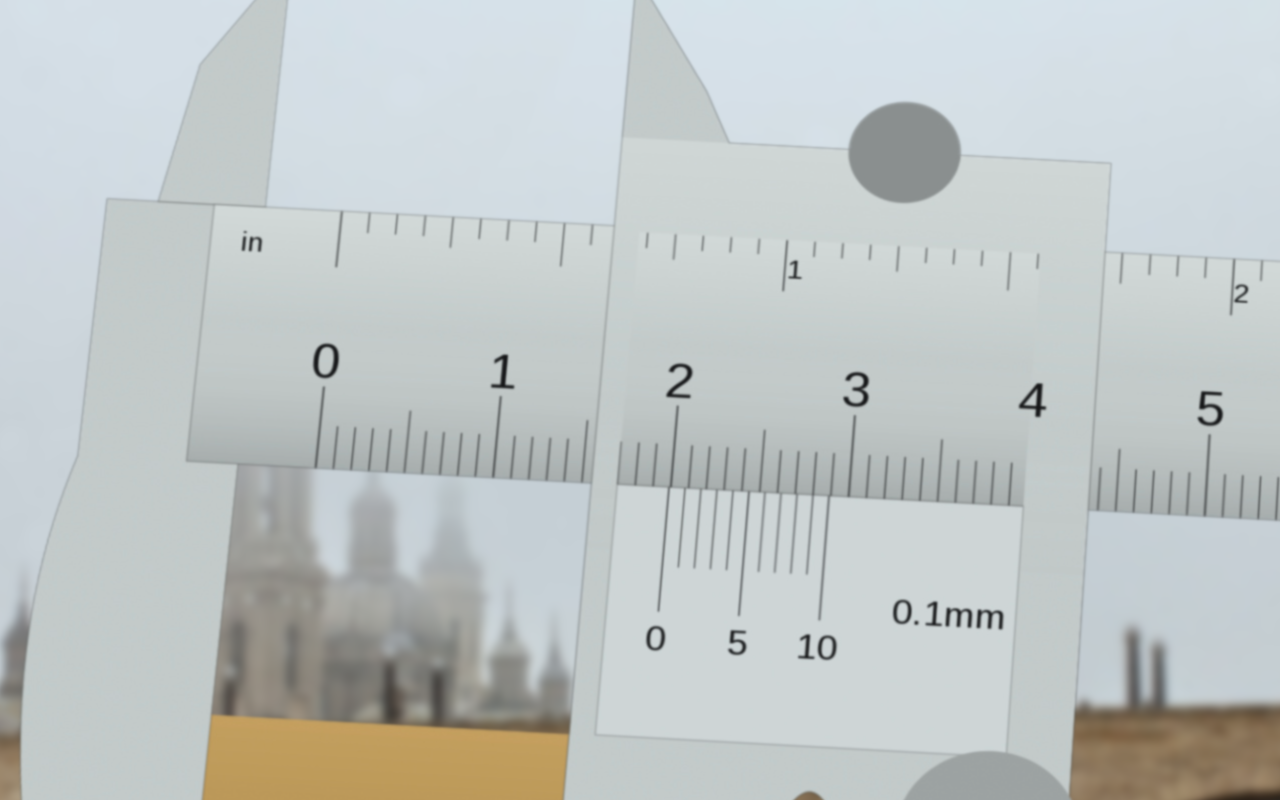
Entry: value=19.9 unit=mm
